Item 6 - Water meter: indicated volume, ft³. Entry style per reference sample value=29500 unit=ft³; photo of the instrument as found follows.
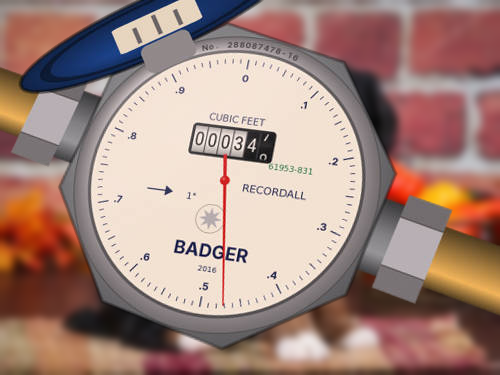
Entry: value=347.47 unit=ft³
